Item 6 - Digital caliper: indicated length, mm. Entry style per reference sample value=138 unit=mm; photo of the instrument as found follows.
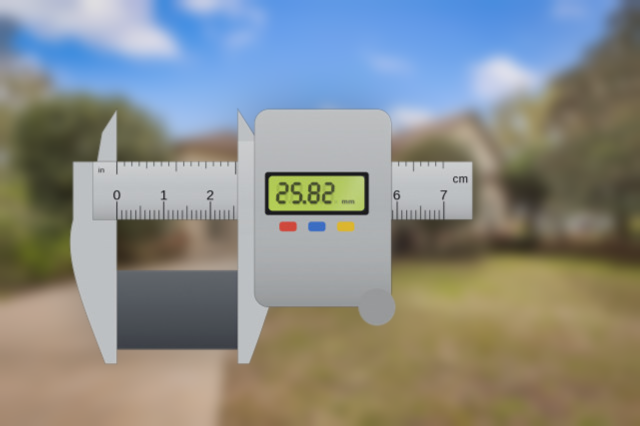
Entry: value=25.82 unit=mm
